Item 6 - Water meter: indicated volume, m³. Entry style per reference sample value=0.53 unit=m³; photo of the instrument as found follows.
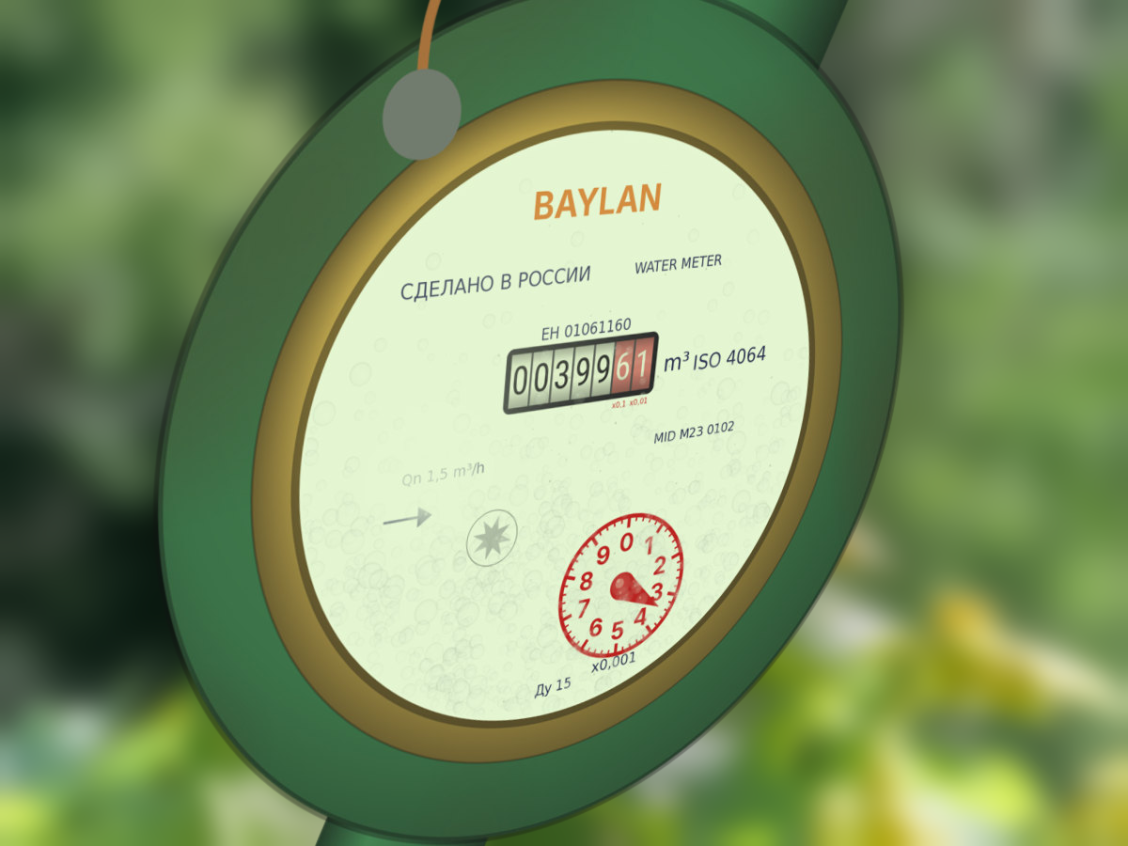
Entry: value=399.613 unit=m³
